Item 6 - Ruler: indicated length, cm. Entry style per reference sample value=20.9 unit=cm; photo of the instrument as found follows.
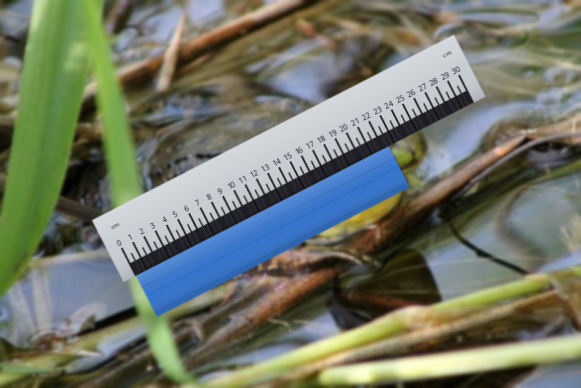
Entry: value=22.5 unit=cm
